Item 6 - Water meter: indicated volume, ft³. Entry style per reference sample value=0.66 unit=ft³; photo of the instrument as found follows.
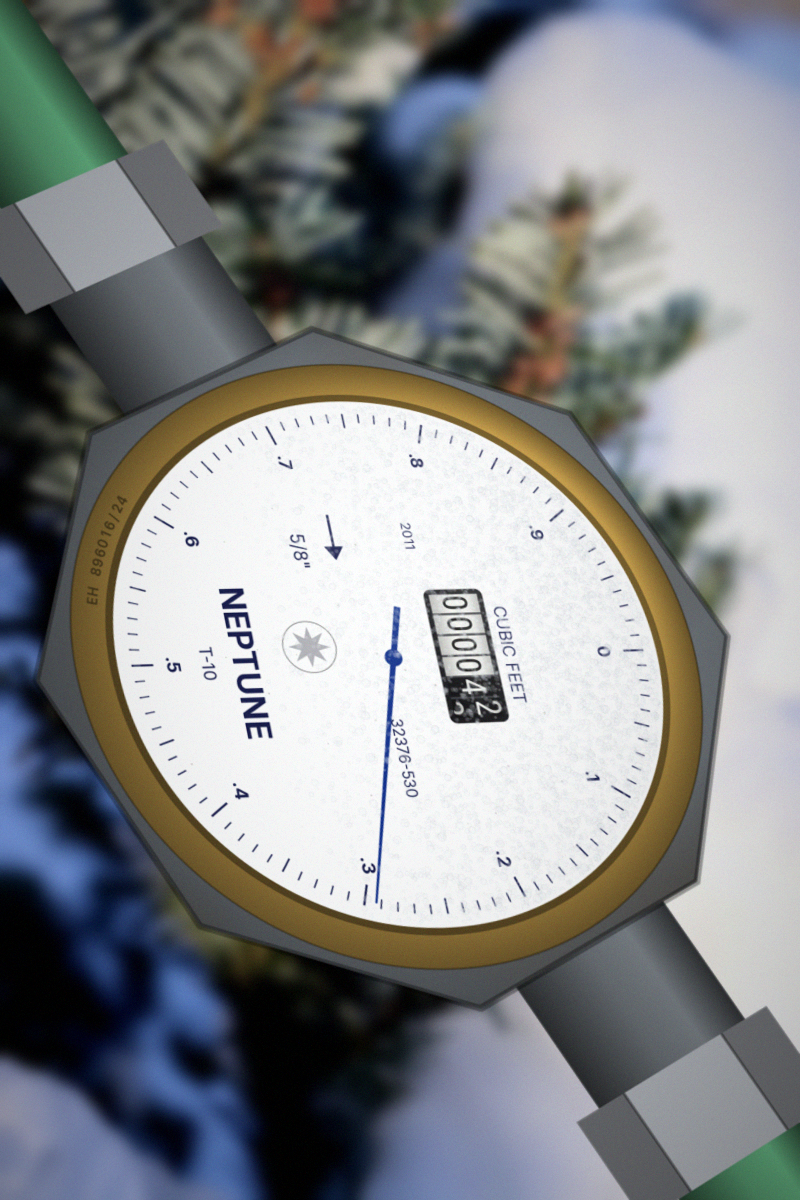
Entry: value=42.29 unit=ft³
